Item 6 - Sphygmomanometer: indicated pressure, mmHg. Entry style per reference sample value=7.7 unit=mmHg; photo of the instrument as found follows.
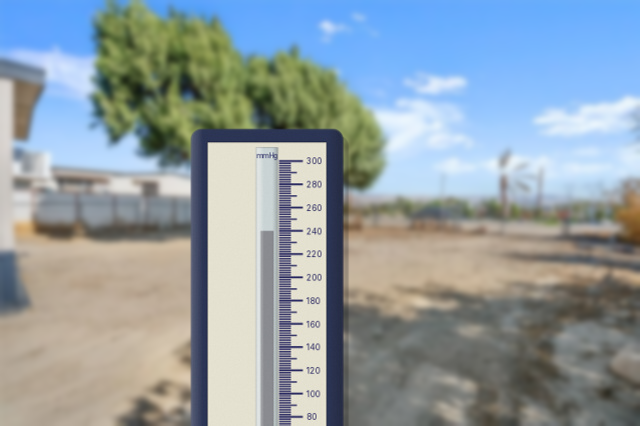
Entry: value=240 unit=mmHg
